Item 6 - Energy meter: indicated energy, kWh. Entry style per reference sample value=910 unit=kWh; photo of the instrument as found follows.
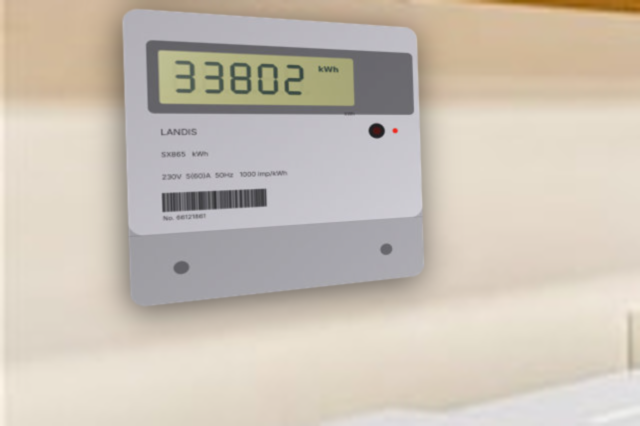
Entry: value=33802 unit=kWh
